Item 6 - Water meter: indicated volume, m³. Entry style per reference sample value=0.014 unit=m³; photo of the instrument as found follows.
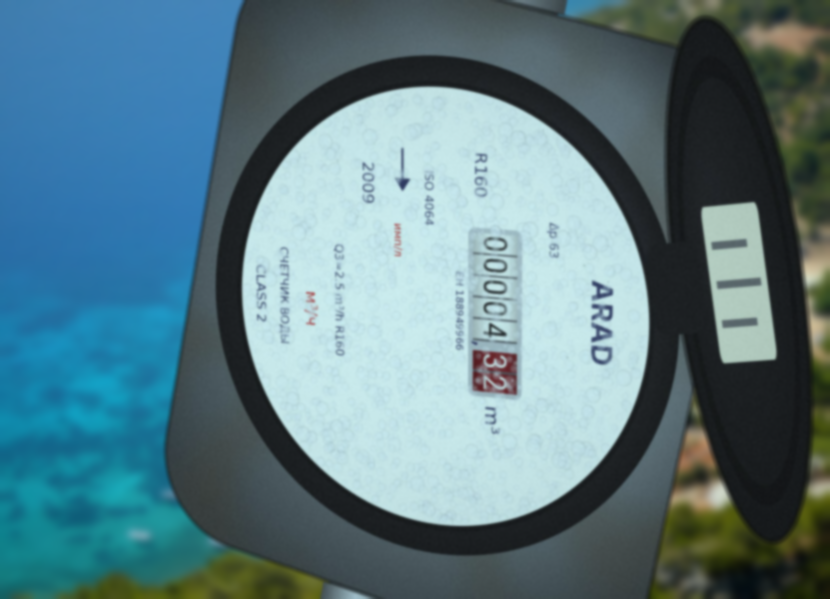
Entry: value=4.32 unit=m³
